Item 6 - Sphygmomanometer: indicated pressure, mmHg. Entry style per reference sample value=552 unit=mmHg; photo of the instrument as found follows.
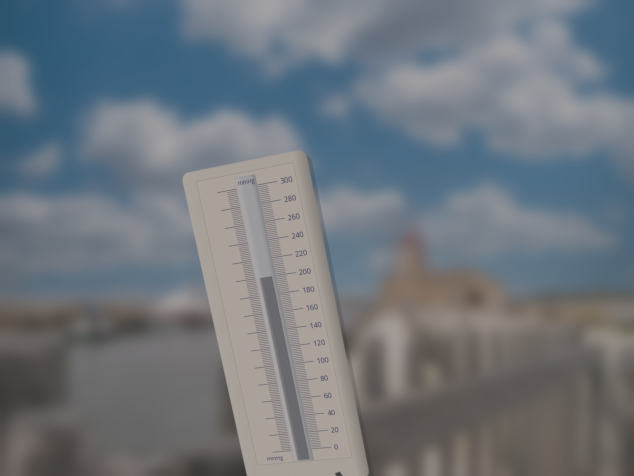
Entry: value=200 unit=mmHg
